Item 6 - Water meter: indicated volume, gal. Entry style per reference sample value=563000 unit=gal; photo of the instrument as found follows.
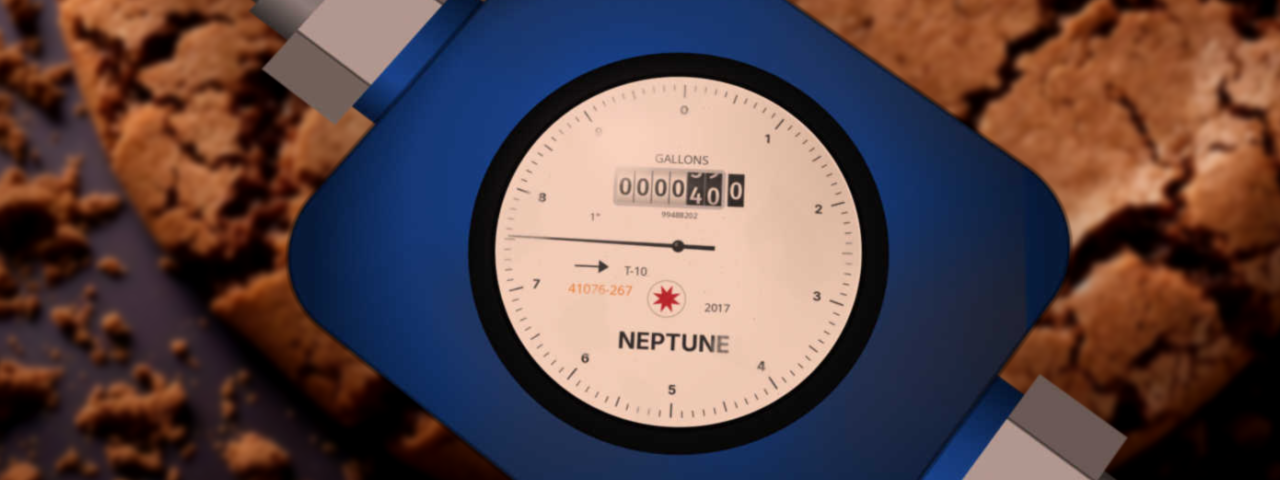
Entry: value=397.5 unit=gal
